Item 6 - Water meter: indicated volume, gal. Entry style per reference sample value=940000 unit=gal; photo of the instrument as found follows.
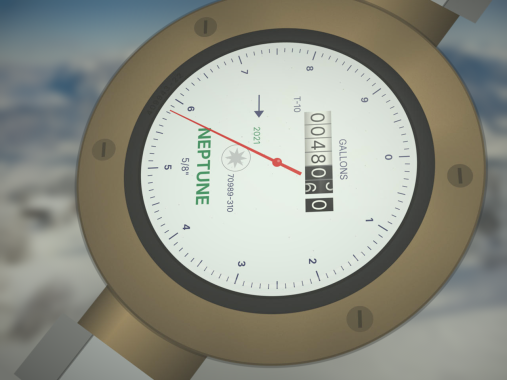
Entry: value=48055.8 unit=gal
